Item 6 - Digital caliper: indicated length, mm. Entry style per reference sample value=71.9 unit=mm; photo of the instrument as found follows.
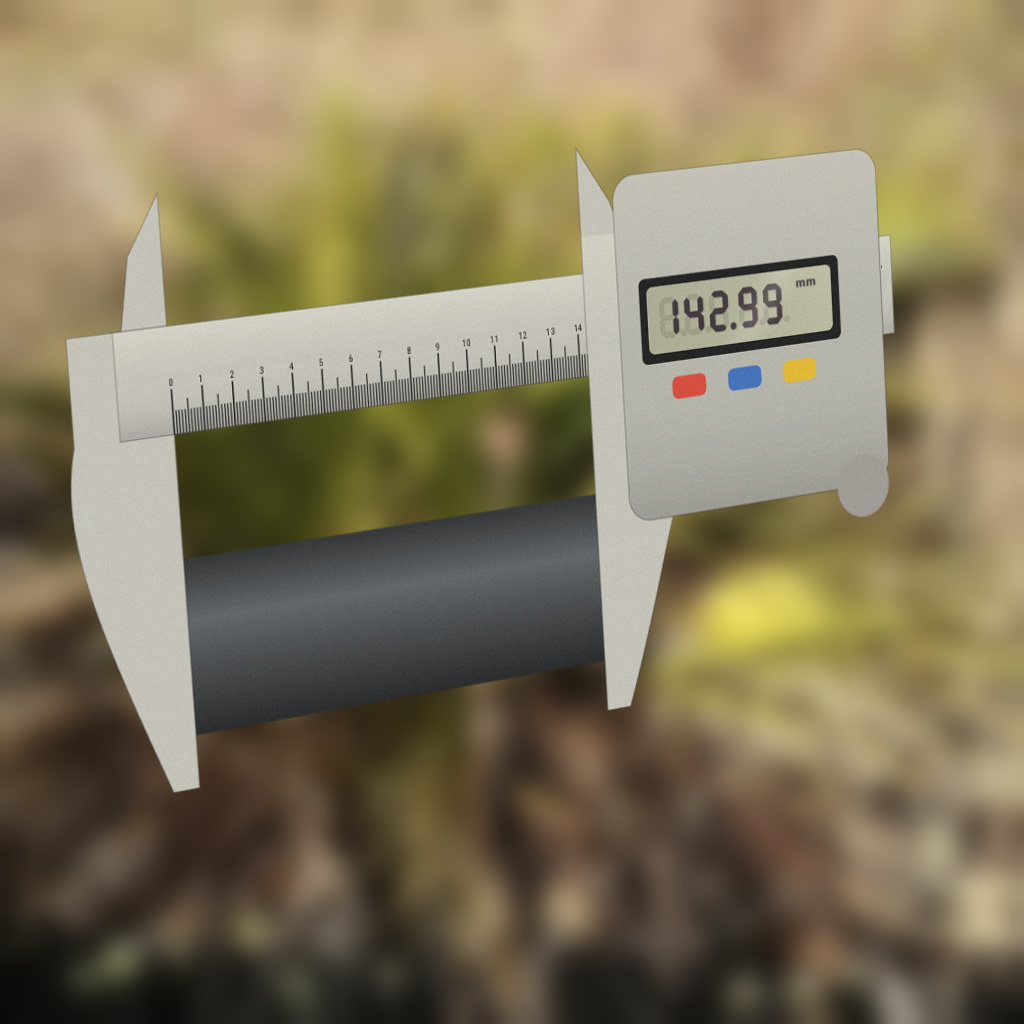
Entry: value=142.99 unit=mm
